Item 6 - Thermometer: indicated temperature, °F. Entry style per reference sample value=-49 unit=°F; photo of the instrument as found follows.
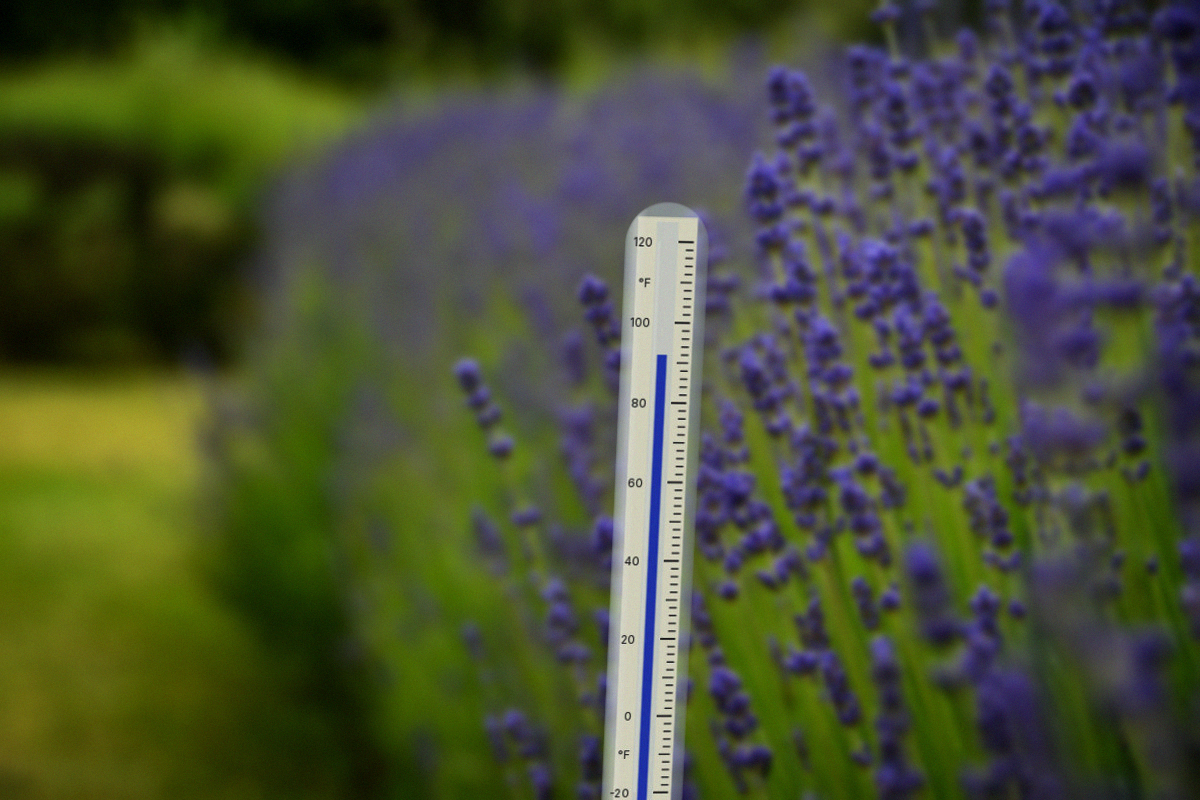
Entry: value=92 unit=°F
